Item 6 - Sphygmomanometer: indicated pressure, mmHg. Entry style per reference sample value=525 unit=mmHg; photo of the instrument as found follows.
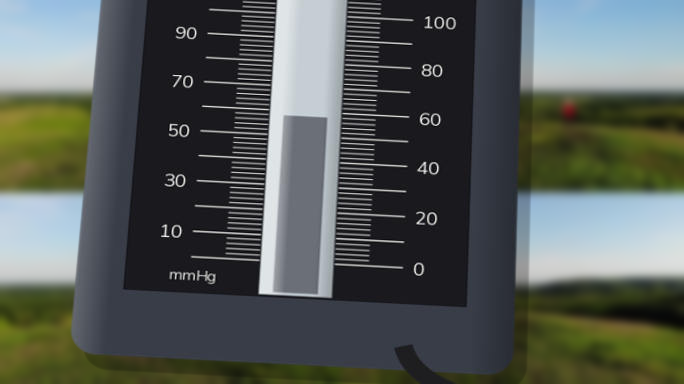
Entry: value=58 unit=mmHg
